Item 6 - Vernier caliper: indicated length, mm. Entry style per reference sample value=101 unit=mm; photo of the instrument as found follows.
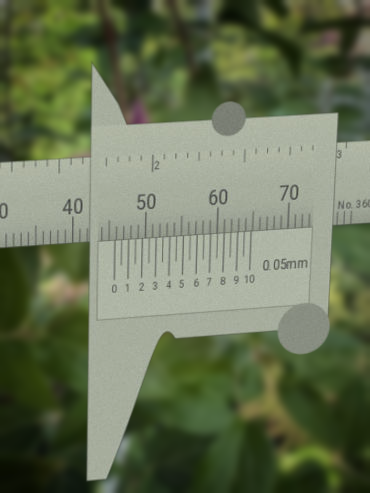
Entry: value=45.8 unit=mm
